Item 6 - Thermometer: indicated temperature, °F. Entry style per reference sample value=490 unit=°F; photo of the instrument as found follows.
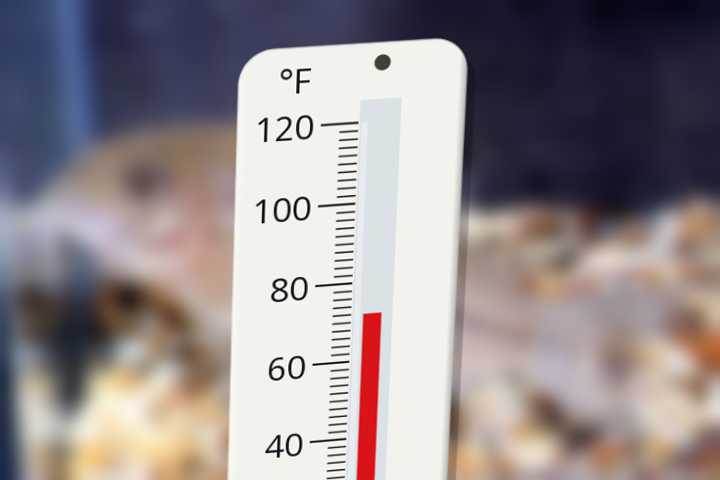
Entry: value=72 unit=°F
